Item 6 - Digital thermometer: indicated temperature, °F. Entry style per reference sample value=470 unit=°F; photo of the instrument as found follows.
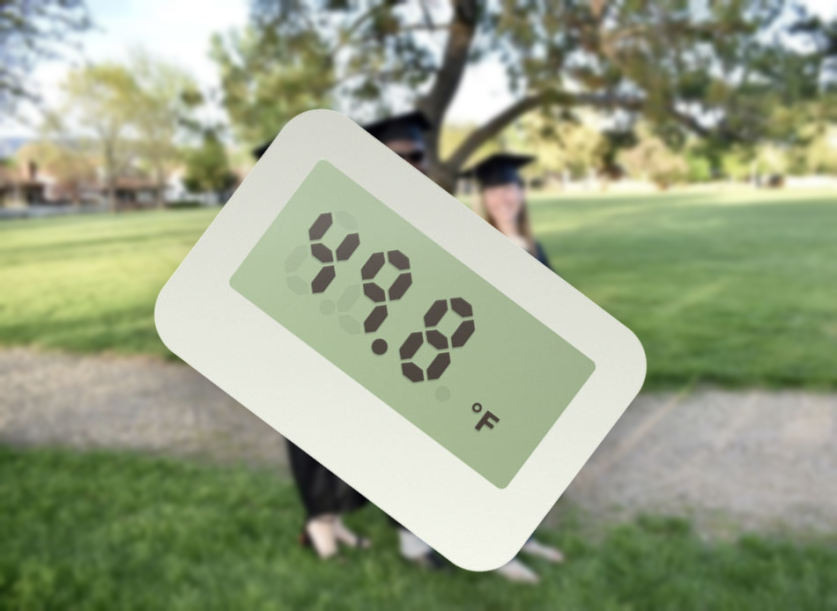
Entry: value=49.8 unit=°F
